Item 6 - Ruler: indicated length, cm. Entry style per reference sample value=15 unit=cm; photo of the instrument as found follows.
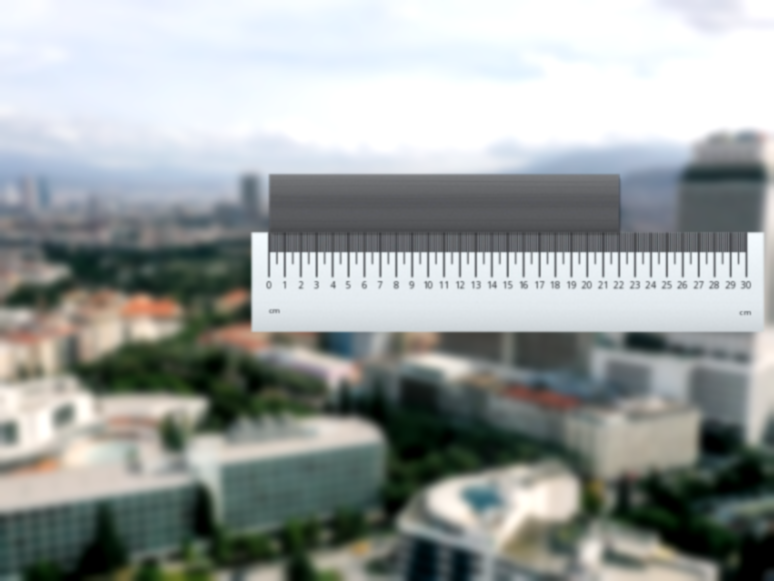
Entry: value=22 unit=cm
